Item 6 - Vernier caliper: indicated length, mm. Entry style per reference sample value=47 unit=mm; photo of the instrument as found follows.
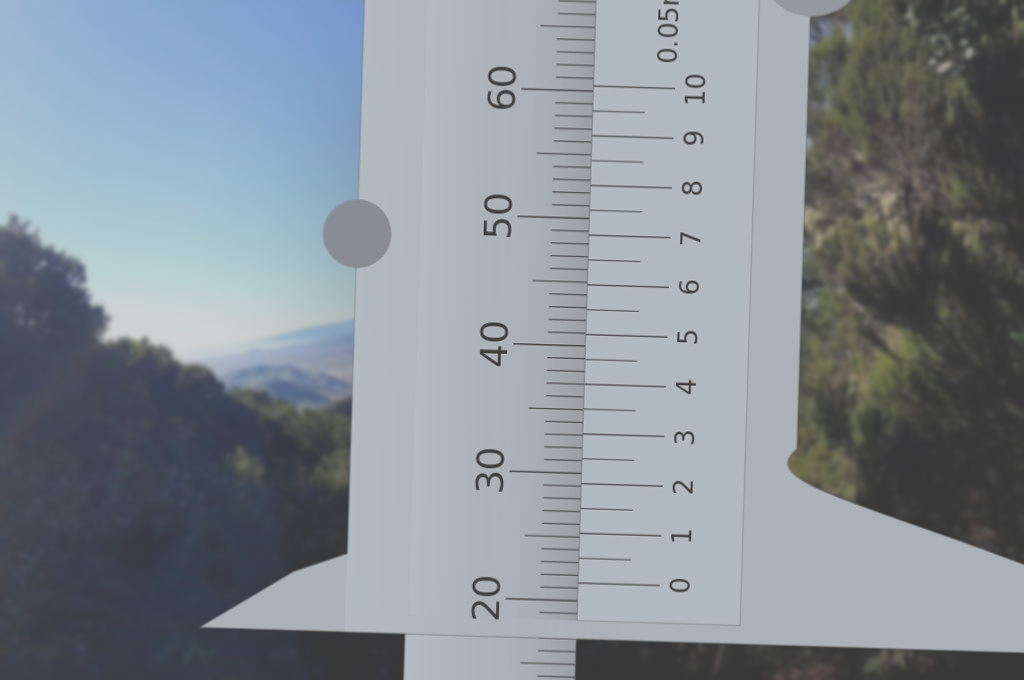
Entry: value=21.4 unit=mm
